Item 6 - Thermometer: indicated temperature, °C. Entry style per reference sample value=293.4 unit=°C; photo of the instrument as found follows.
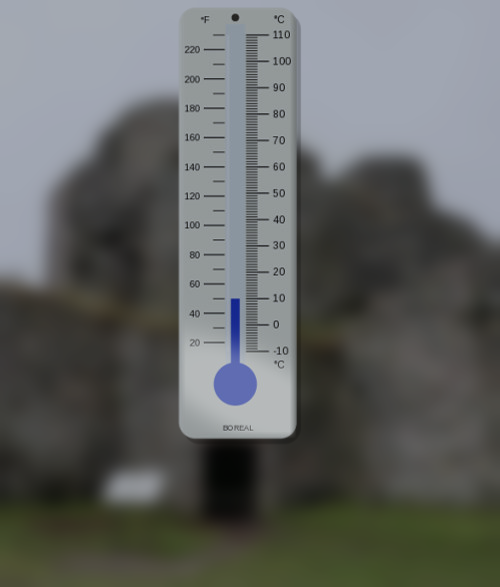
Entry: value=10 unit=°C
